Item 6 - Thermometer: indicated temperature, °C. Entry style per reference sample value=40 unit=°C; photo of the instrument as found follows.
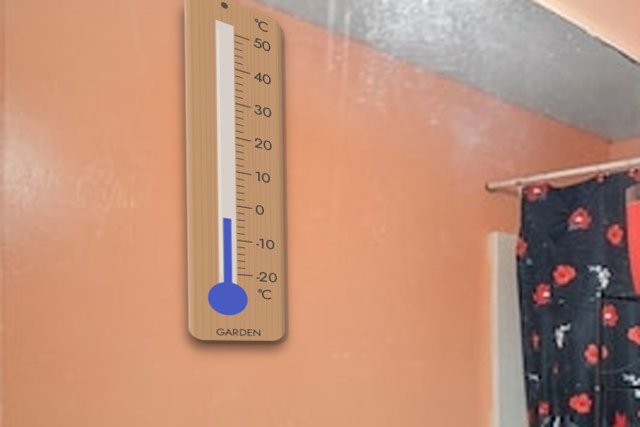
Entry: value=-4 unit=°C
